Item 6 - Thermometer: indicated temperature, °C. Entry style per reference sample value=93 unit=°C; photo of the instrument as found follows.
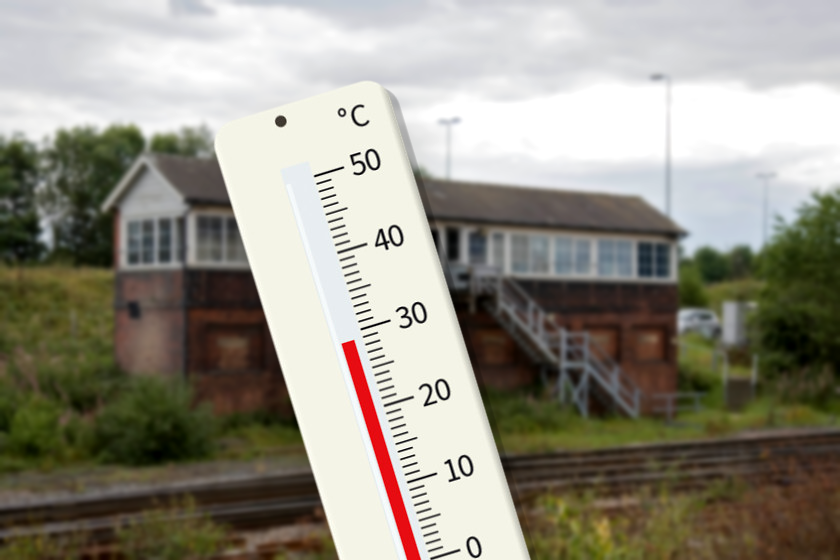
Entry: value=29 unit=°C
